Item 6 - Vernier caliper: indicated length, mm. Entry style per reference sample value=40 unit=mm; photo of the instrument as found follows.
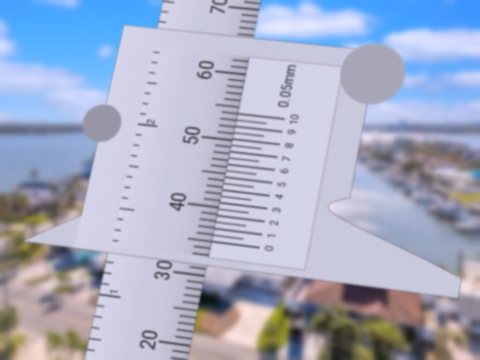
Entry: value=35.0 unit=mm
